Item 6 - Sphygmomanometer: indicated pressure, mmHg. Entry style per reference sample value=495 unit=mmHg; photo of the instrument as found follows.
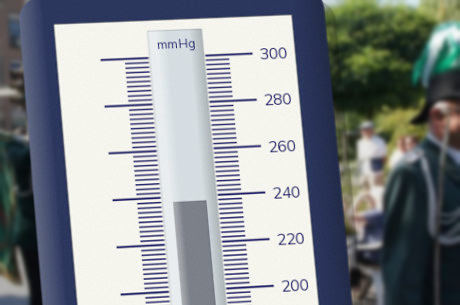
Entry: value=238 unit=mmHg
